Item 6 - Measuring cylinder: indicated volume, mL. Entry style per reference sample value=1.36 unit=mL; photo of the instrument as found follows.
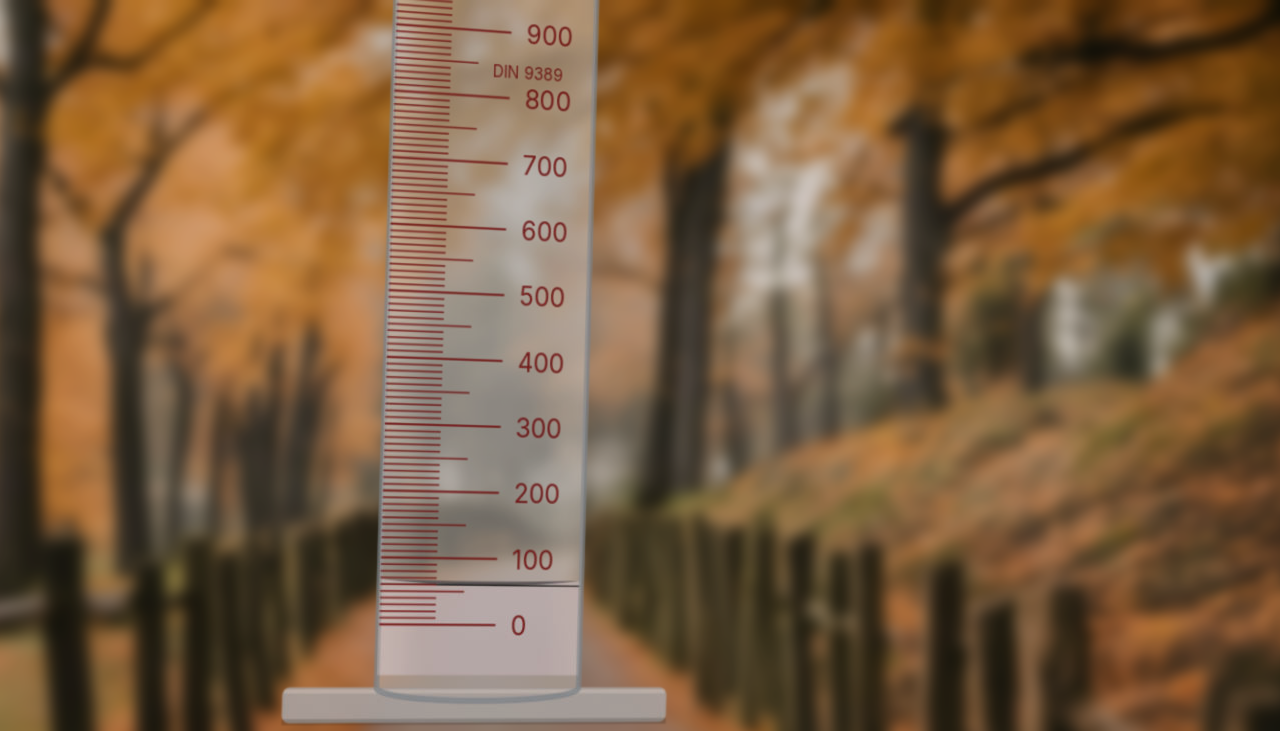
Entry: value=60 unit=mL
